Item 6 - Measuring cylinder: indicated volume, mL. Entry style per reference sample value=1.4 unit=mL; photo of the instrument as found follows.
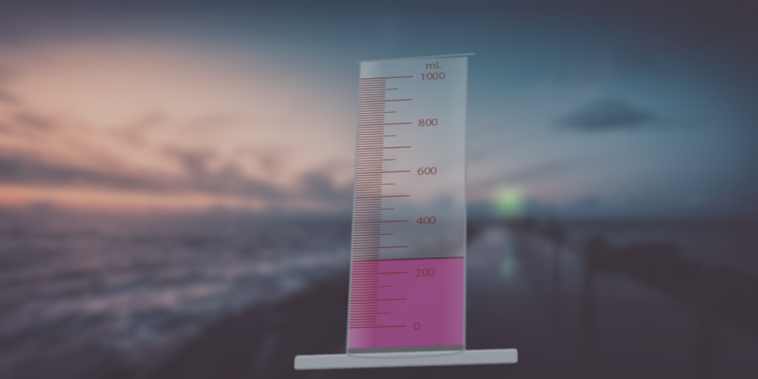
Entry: value=250 unit=mL
